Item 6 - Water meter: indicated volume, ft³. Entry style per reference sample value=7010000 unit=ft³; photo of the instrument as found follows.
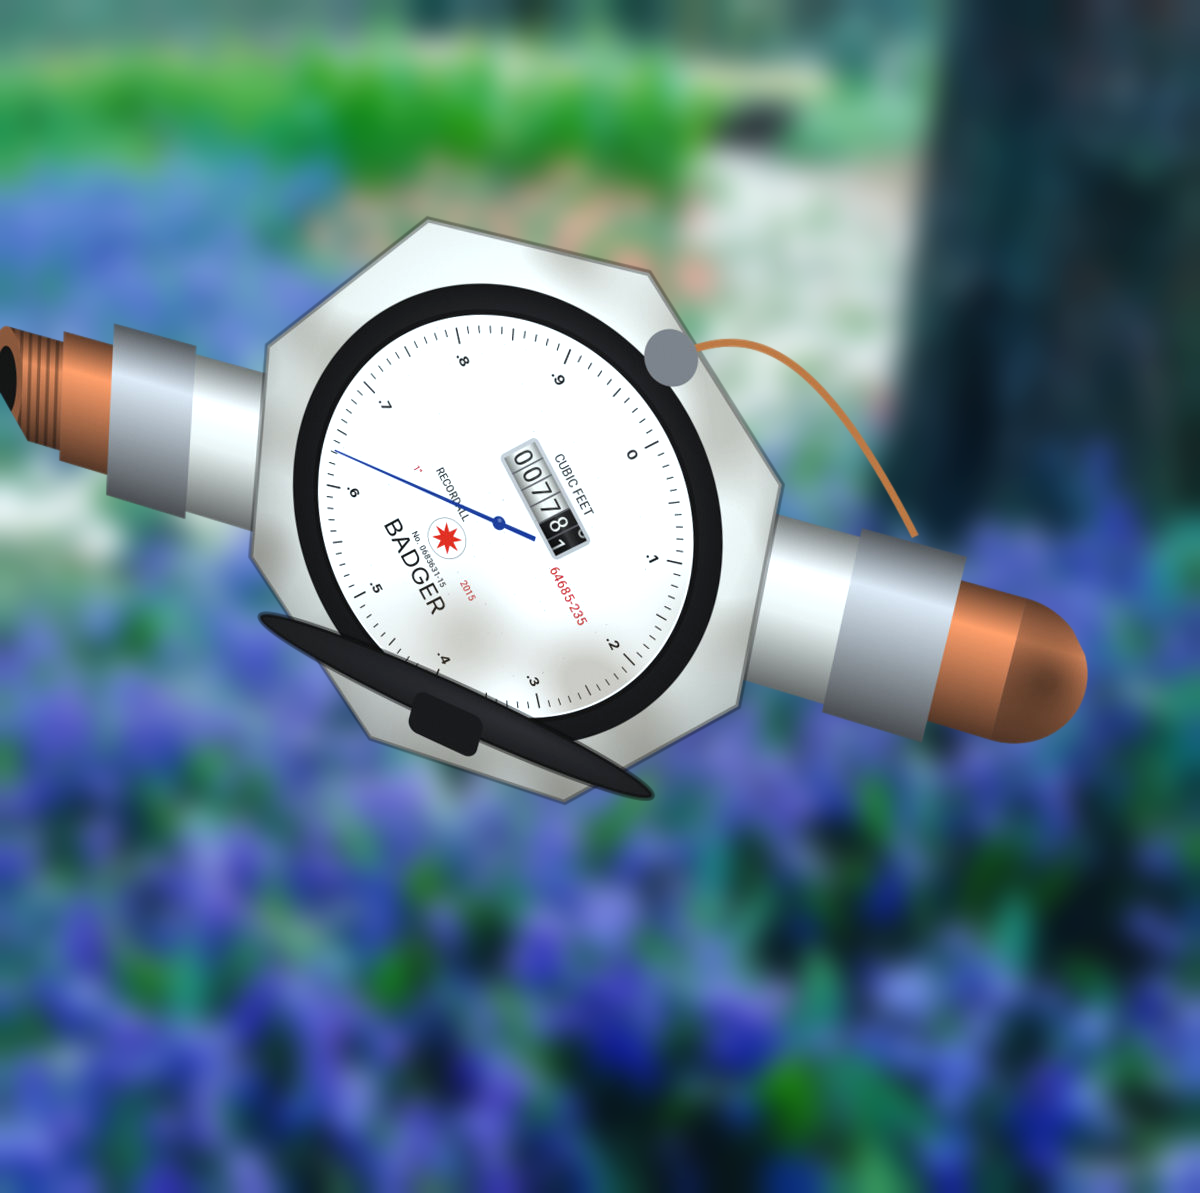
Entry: value=7780.63 unit=ft³
